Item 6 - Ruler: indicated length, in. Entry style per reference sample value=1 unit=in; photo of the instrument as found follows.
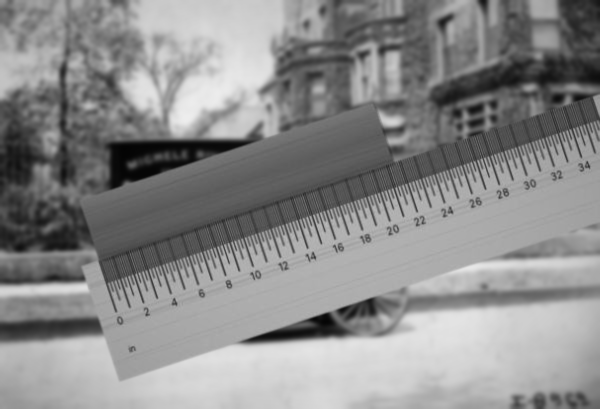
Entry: value=21.5 unit=in
